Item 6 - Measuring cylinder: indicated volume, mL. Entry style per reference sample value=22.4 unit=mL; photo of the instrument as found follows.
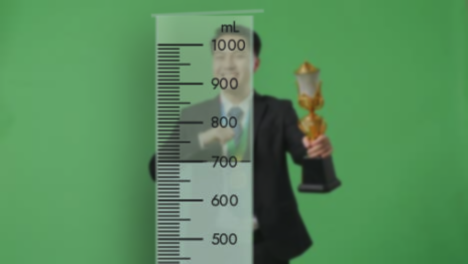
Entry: value=700 unit=mL
